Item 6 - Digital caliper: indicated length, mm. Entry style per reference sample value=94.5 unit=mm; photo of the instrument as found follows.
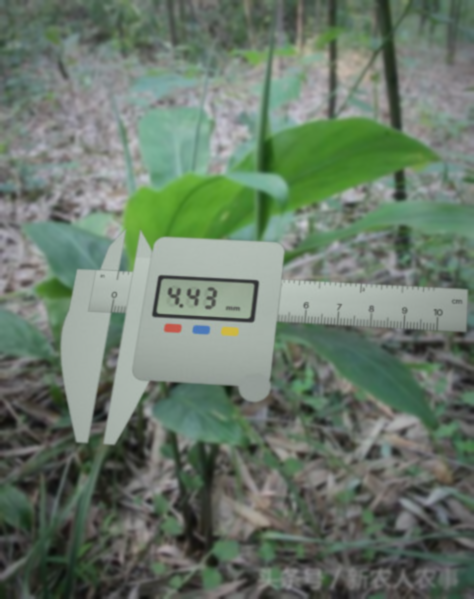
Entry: value=4.43 unit=mm
